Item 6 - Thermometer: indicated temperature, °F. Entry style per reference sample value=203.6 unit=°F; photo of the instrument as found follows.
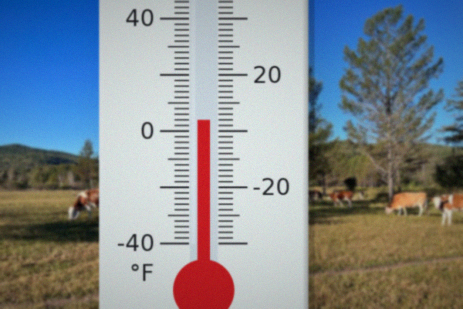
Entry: value=4 unit=°F
